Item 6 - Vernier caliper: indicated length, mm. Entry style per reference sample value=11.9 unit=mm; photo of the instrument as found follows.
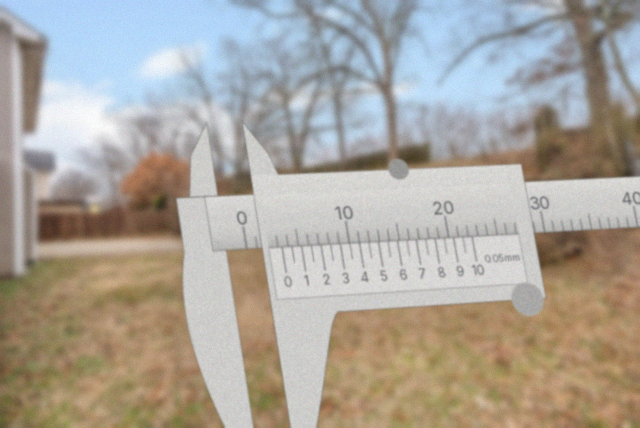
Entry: value=3.4 unit=mm
